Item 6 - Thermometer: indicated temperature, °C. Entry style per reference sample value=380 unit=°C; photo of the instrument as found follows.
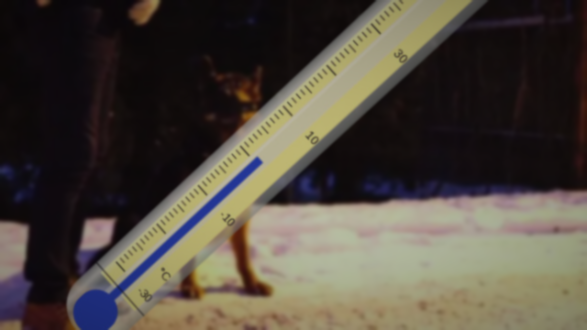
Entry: value=1 unit=°C
